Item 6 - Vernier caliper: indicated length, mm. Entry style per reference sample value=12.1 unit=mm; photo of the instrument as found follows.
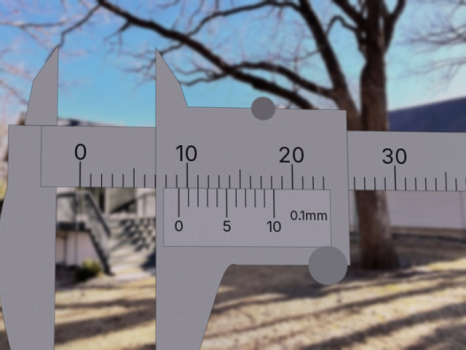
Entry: value=9.2 unit=mm
